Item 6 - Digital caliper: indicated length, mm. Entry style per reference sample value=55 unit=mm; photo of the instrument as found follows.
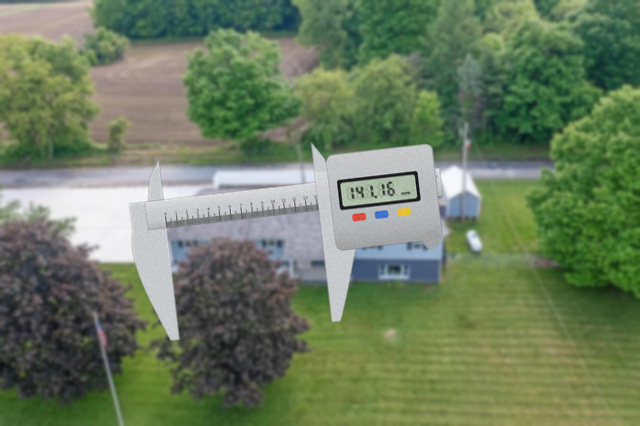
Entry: value=141.16 unit=mm
